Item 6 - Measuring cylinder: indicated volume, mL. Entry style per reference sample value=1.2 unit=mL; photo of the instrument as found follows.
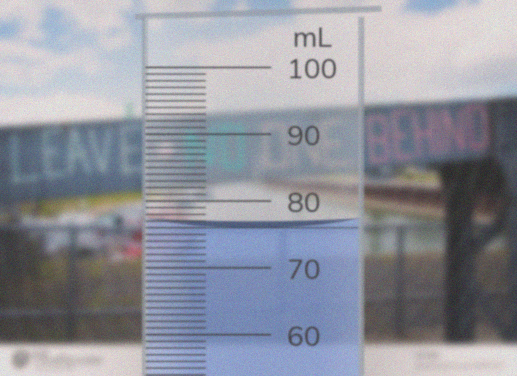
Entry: value=76 unit=mL
